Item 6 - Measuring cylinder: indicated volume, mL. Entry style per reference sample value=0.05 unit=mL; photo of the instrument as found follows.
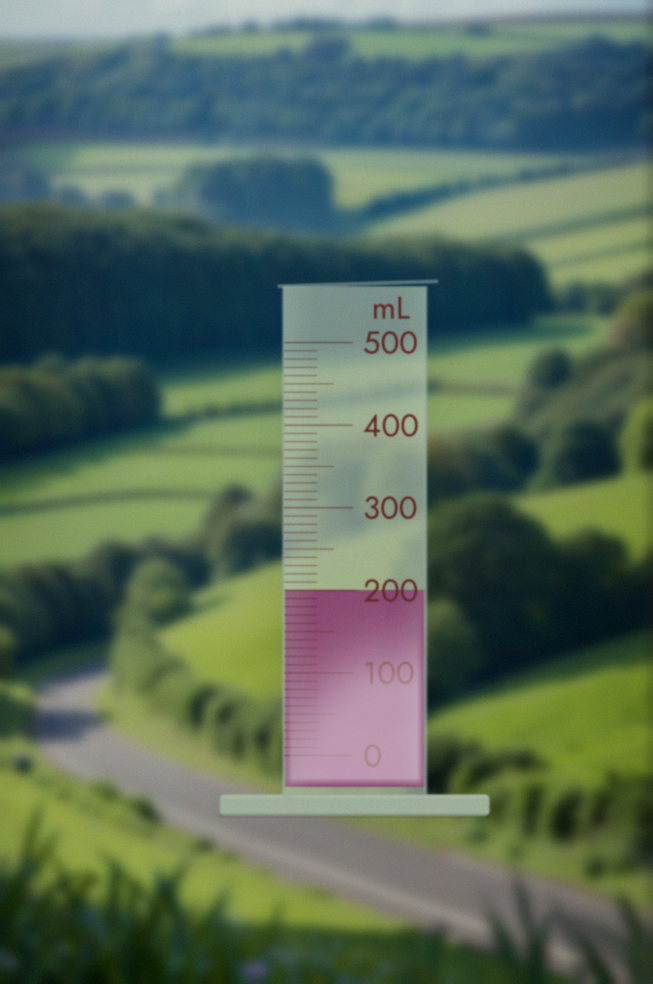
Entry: value=200 unit=mL
